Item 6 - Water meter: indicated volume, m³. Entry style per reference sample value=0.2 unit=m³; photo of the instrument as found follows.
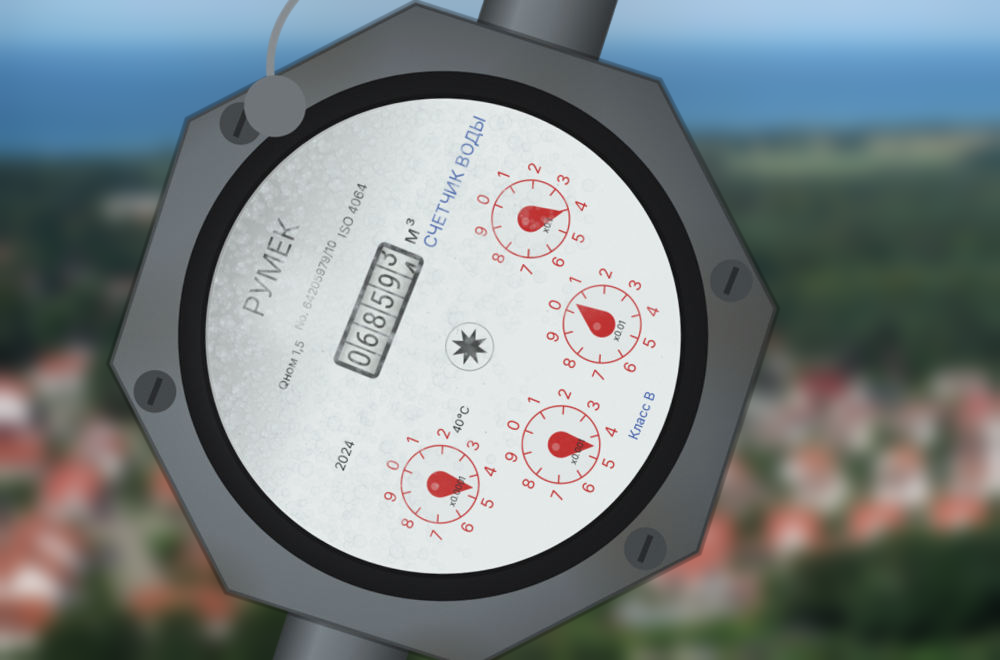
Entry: value=68593.4044 unit=m³
